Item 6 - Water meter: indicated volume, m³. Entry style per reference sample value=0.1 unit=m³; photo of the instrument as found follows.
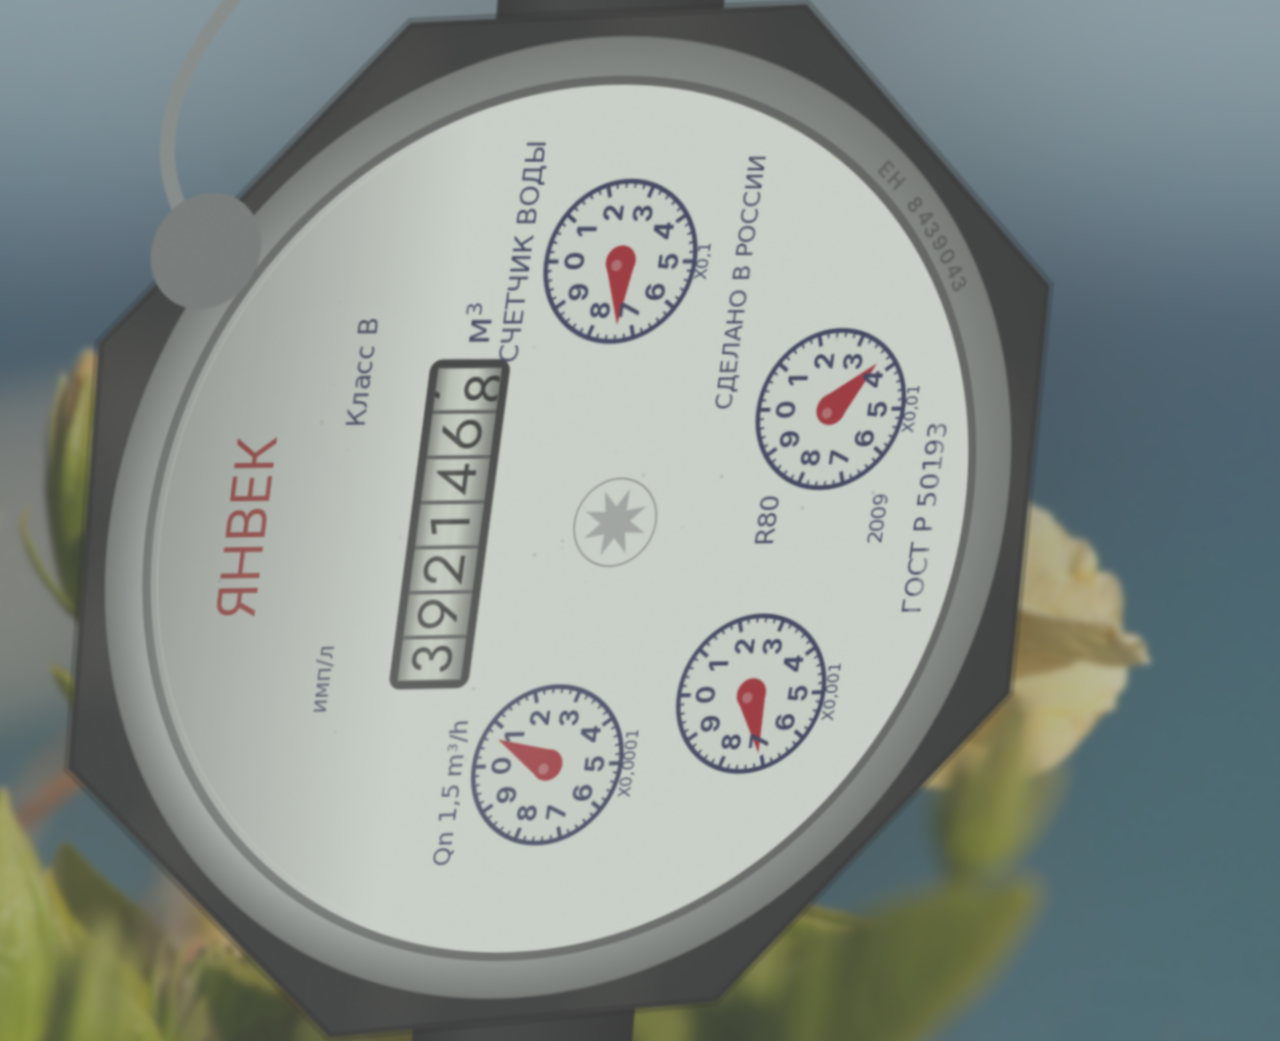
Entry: value=3921467.7370 unit=m³
